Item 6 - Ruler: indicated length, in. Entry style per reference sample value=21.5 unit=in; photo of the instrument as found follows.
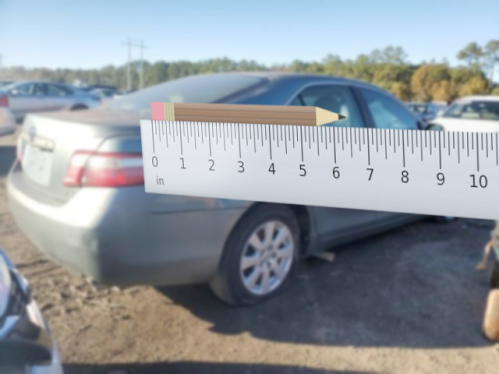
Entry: value=6.375 unit=in
